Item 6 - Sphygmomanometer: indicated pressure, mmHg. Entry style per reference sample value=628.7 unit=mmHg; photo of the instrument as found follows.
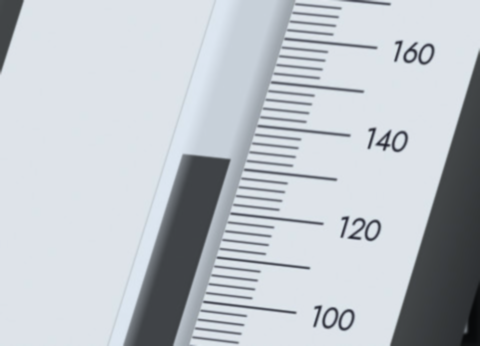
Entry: value=132 unit=mmHg
